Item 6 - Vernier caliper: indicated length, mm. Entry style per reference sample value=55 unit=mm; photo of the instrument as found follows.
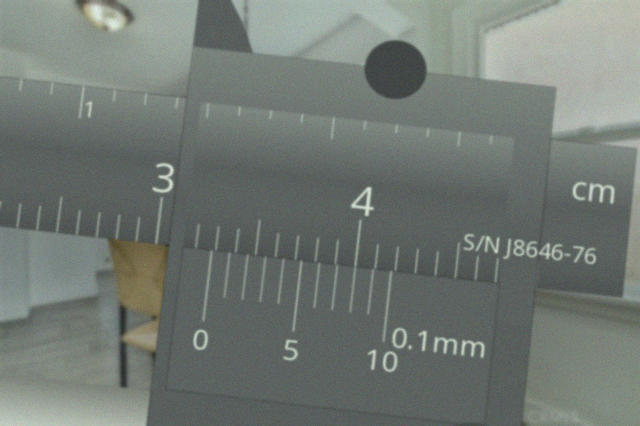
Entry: value=32.8 unit=mm
